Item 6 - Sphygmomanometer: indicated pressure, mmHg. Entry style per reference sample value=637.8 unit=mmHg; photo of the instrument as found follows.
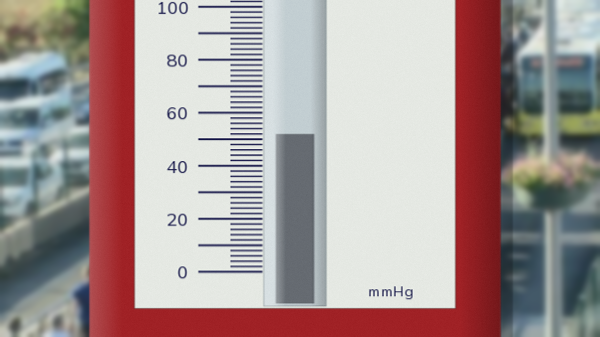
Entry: value=52 unit=mmHg
